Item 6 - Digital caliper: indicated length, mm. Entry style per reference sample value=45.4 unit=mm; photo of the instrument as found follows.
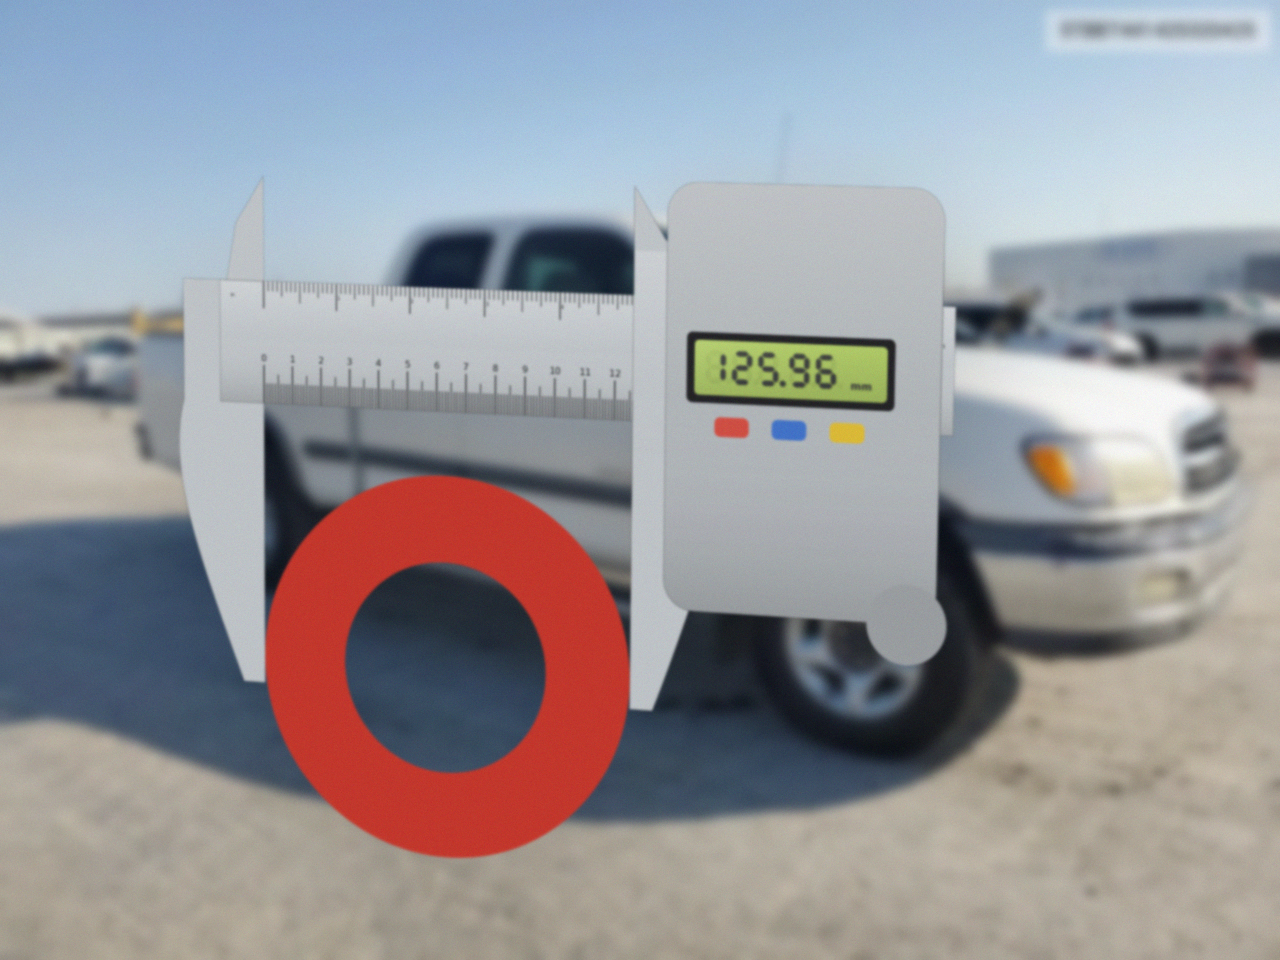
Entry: value=125.96 unit=mm
